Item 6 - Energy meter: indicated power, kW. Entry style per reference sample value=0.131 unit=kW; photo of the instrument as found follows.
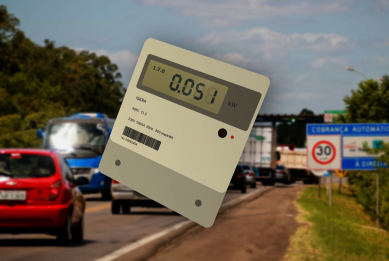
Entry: value=0.051 unit=kW
